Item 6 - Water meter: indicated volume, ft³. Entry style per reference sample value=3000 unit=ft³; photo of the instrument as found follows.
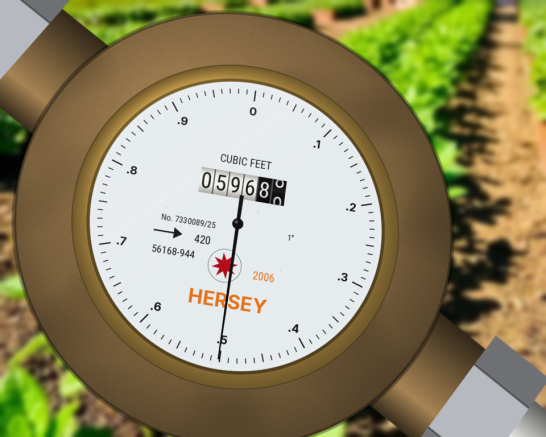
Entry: value=59688.50 unit=ft³
